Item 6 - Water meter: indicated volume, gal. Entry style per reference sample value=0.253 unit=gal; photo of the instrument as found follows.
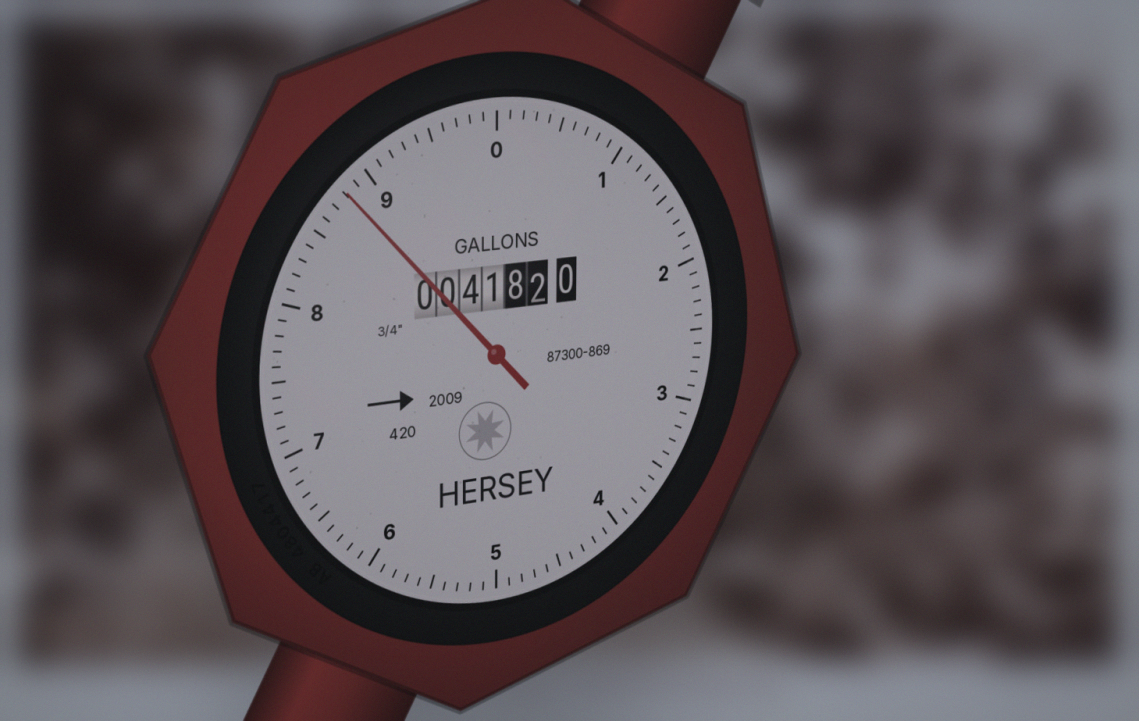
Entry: value=41818.8 unit=gal
